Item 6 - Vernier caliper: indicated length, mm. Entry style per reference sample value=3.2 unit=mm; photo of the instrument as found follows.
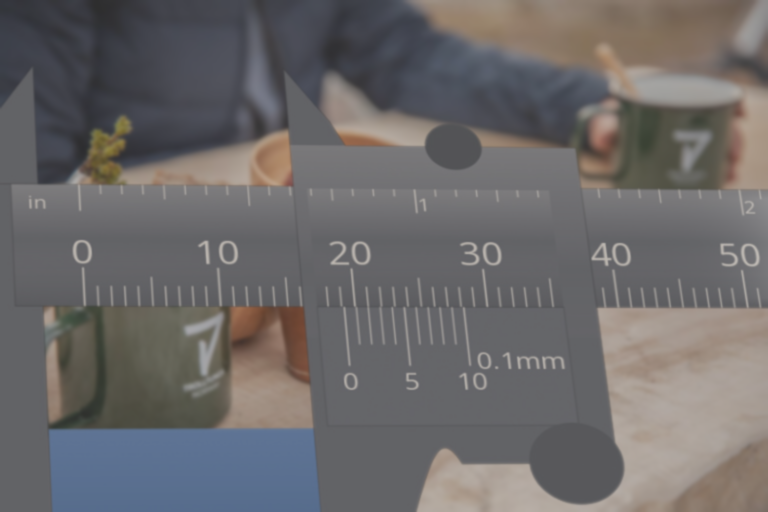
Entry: value=19.2 unit=mm
